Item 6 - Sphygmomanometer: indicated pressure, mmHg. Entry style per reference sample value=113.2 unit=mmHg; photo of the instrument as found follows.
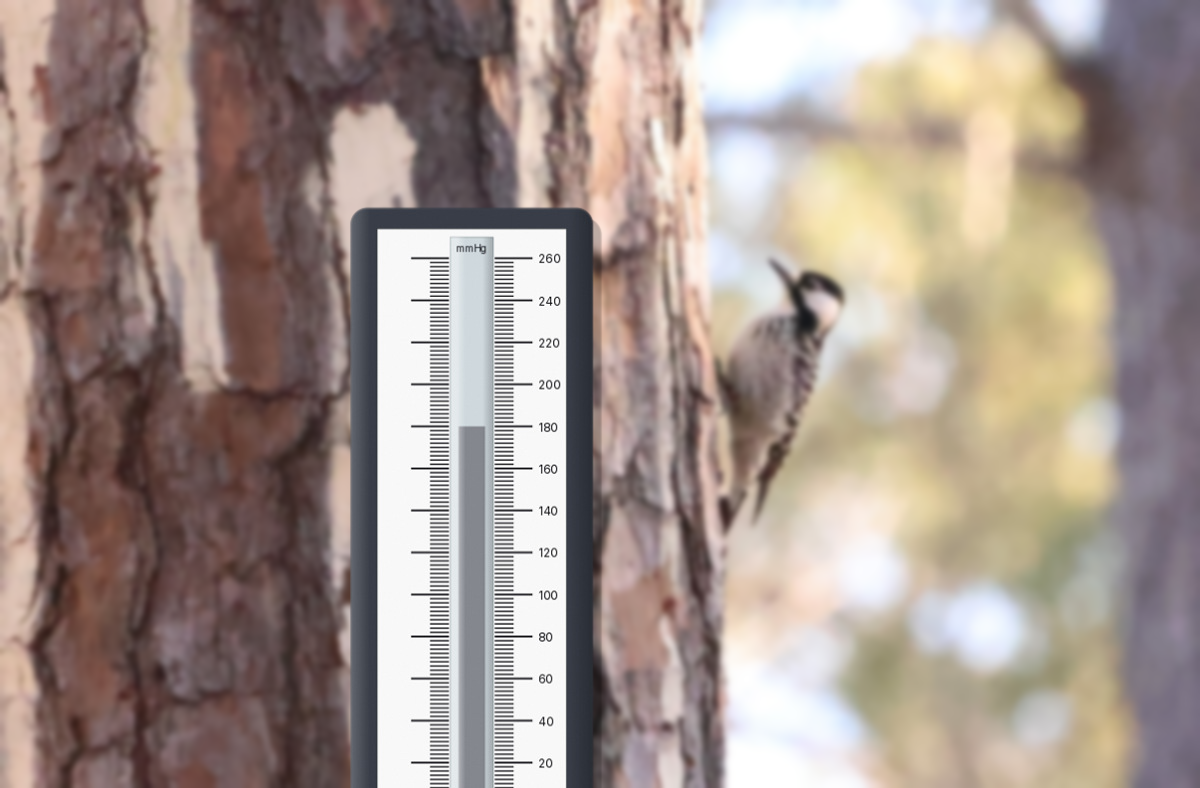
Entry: value=180 unit=mmHg
